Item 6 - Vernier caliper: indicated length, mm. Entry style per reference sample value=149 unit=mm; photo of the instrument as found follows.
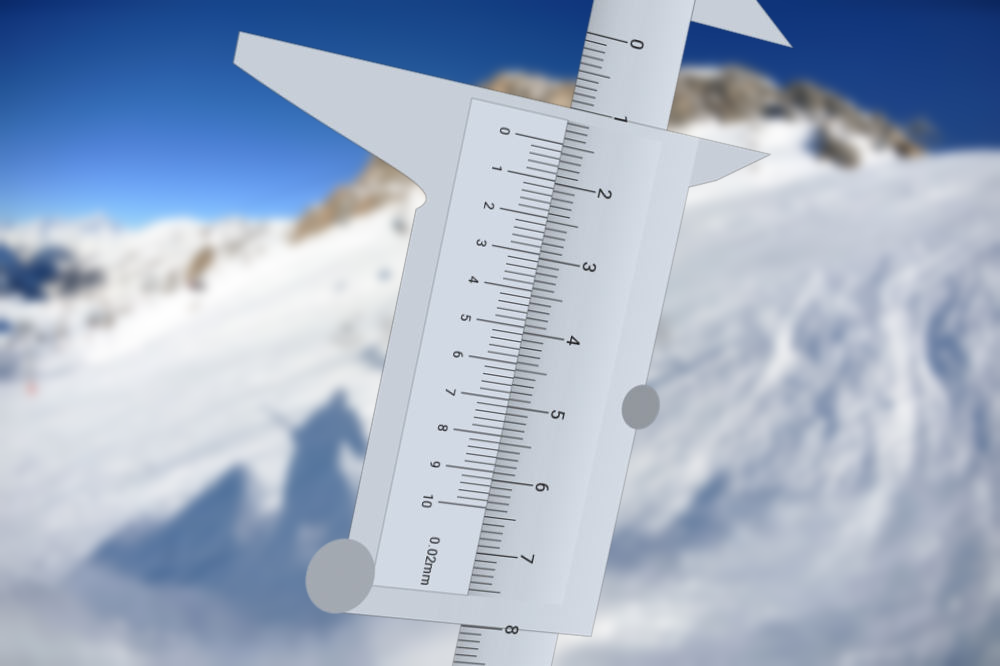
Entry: value=14.8 unit=mm
